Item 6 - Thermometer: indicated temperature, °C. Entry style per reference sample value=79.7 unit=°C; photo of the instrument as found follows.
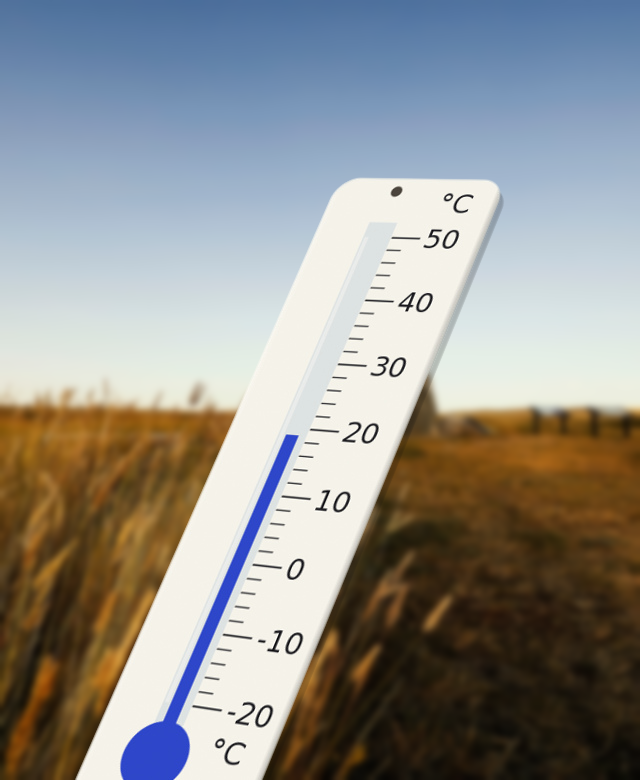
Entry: value=19 unit=°C
